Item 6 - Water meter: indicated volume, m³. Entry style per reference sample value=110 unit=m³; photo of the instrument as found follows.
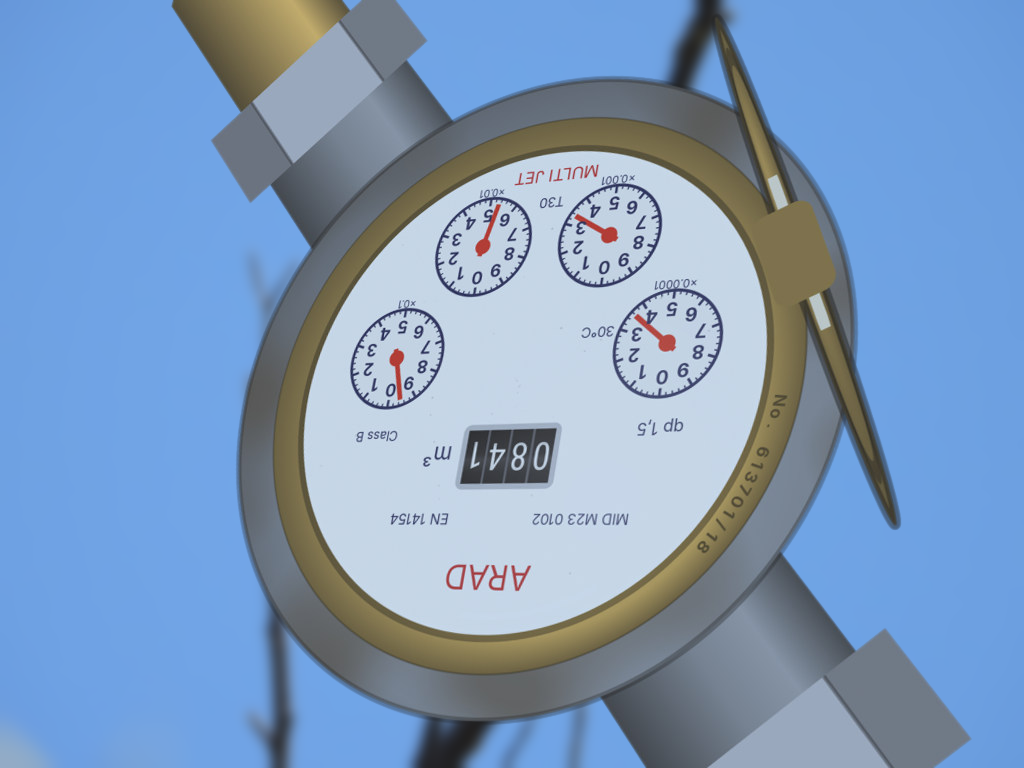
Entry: value=840.9533 unit=m³
